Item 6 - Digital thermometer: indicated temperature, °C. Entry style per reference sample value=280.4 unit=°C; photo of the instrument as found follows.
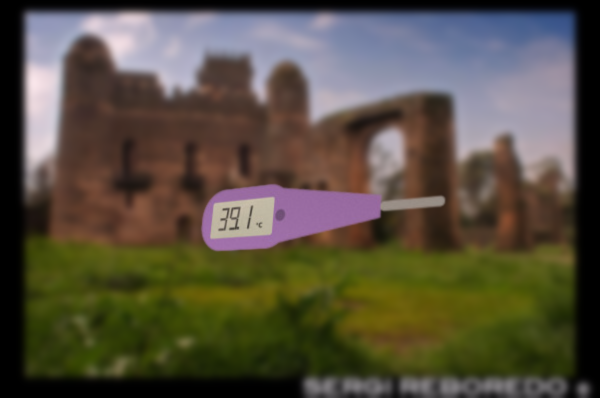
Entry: value=39.1 unit=°C
